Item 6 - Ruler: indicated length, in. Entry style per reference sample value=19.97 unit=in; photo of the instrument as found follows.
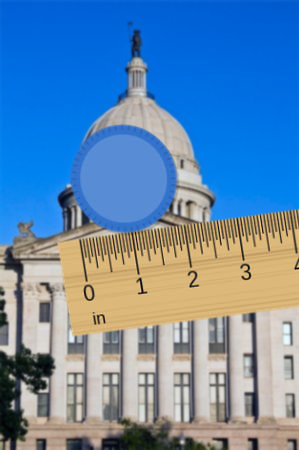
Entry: value=2 unit=in
